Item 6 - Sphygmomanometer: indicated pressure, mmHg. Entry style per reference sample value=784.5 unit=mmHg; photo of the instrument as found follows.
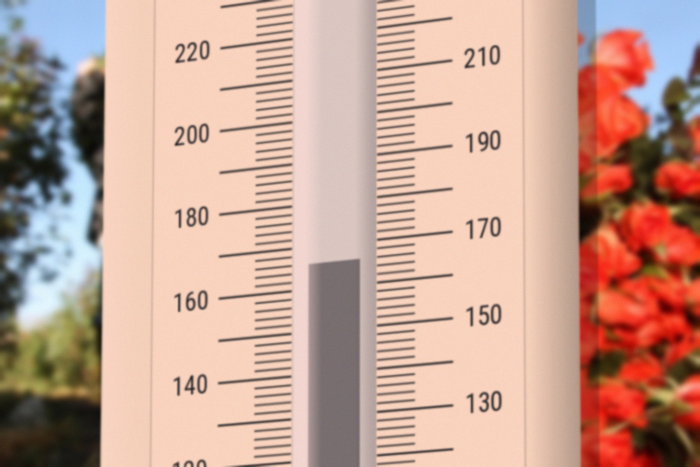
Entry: value=166 unit=mmHg
